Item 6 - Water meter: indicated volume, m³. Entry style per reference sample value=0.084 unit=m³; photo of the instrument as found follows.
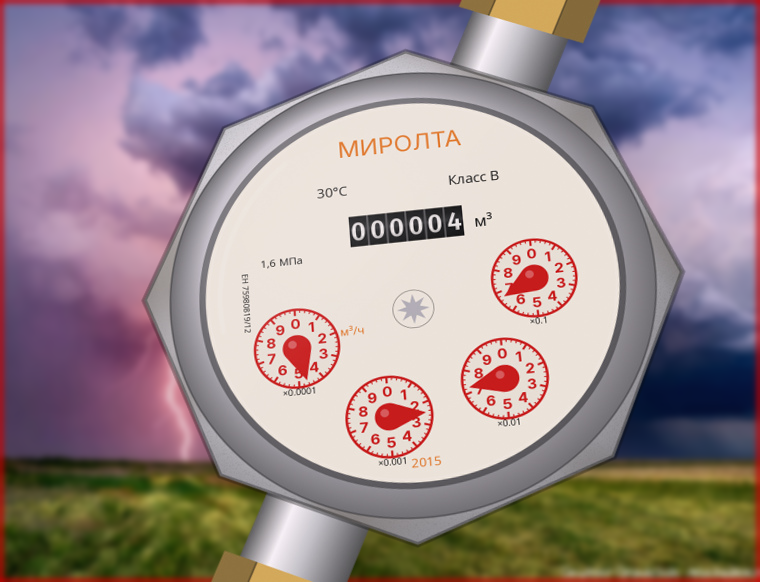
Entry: value=4.6724 unit=m³
